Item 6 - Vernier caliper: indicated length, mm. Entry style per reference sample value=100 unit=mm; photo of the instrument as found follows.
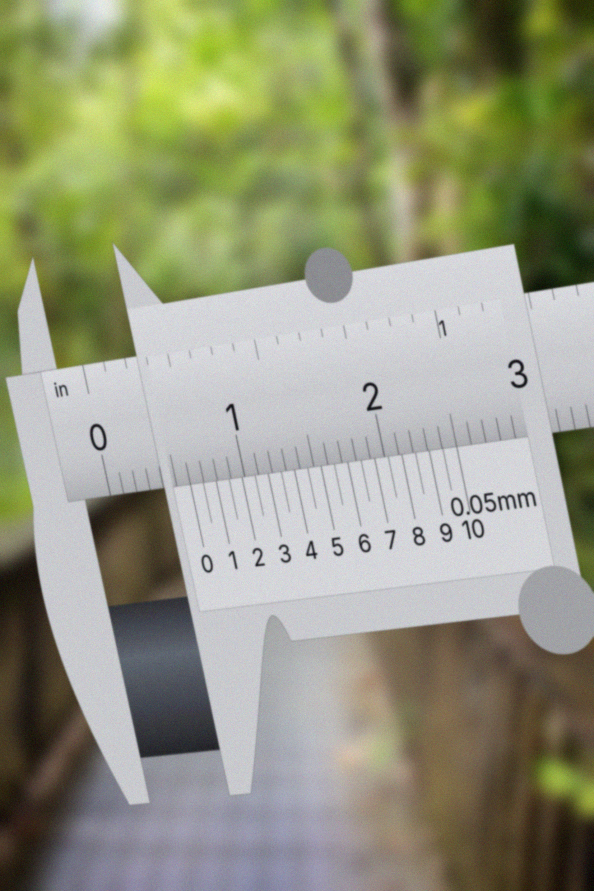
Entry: value=6.0 unit=mm
